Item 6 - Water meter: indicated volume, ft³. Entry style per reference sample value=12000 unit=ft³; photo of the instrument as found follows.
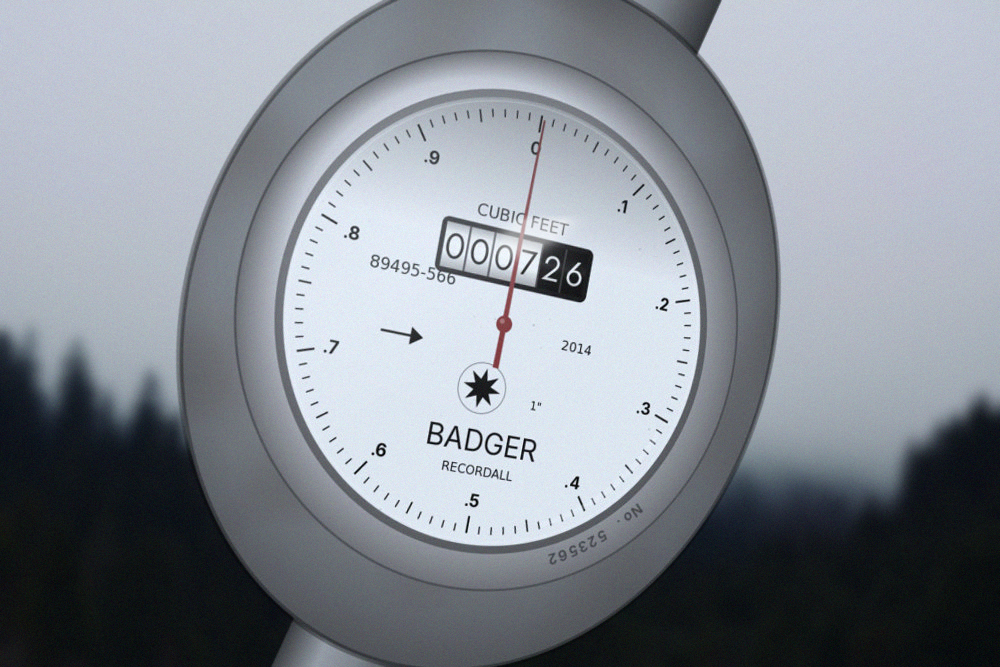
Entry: value=726.00 unit=ft³
